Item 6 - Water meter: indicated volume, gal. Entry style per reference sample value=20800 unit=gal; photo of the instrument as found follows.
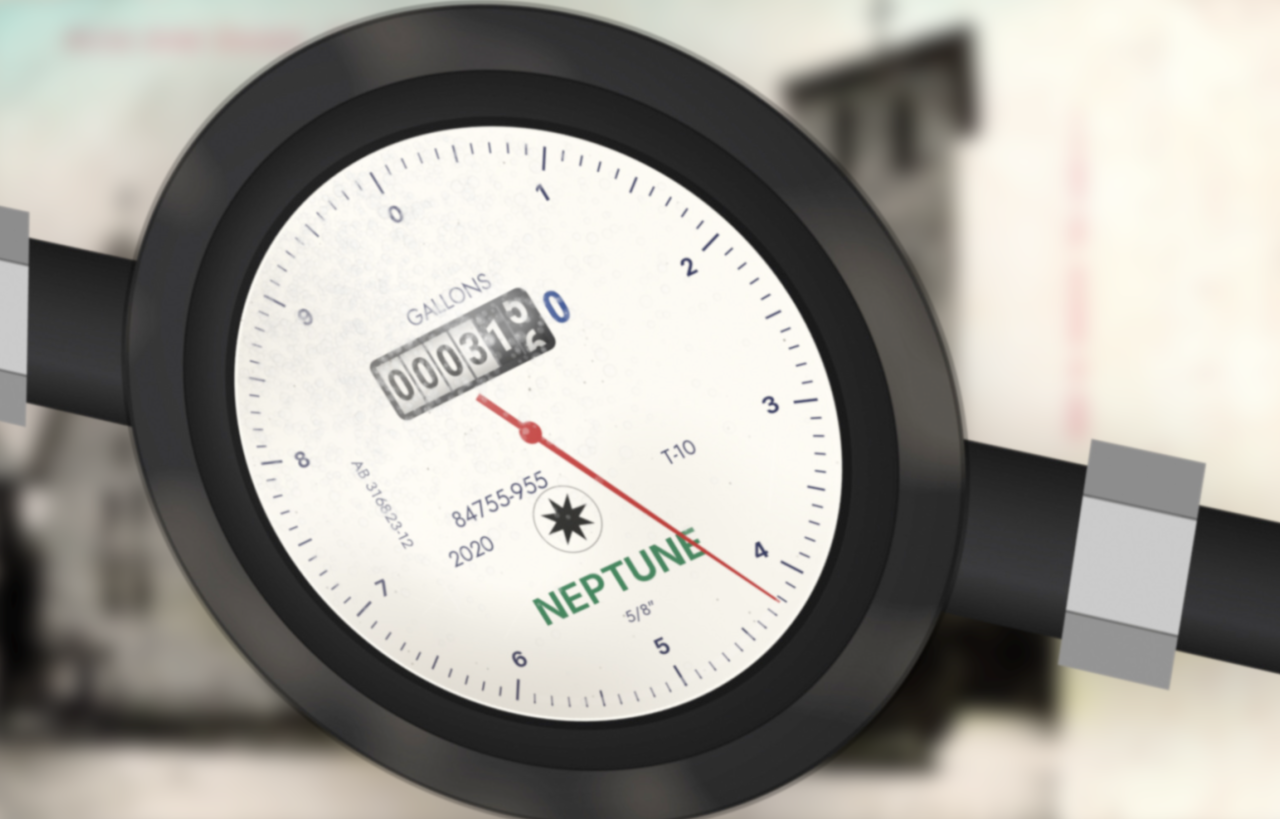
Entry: value=3154.2 unit=gal
